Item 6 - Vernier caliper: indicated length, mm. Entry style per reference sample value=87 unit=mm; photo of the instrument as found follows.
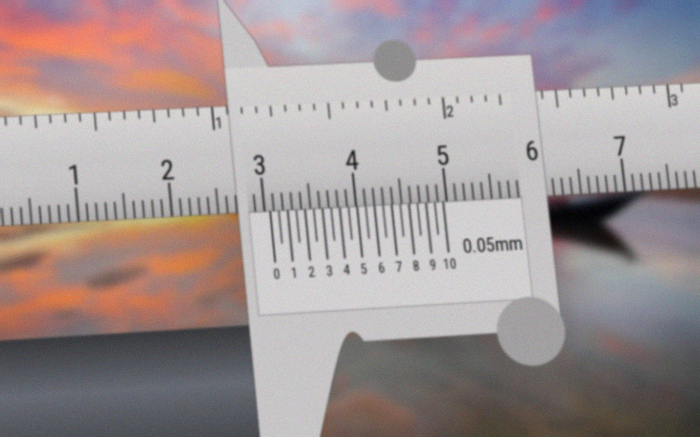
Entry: value=30.6 unit=mm
